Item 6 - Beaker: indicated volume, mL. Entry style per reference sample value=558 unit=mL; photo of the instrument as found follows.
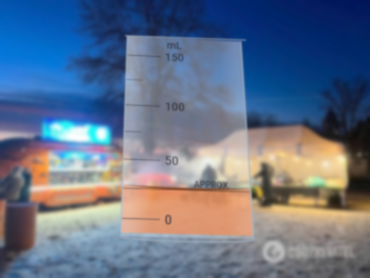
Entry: value=25 unit=mL
